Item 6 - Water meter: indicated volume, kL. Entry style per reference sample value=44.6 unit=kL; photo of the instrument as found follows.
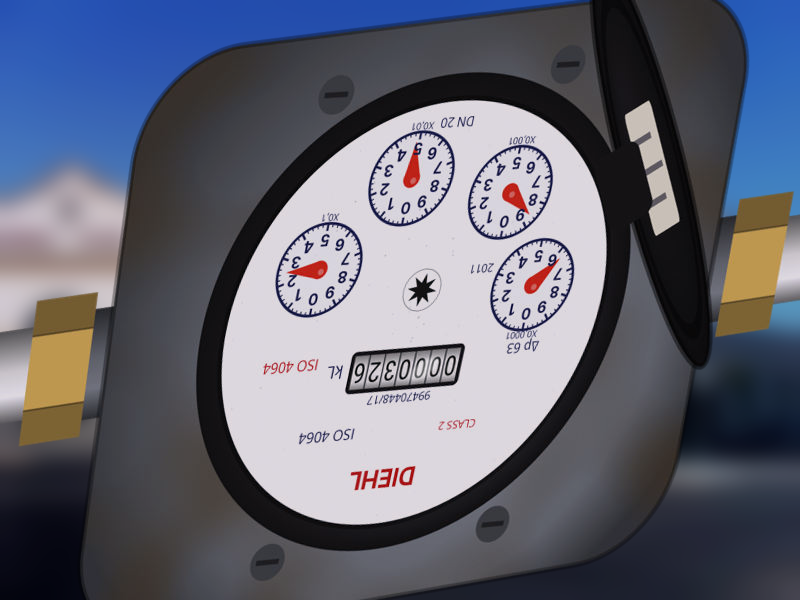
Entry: value=326.2486 unit=kL
